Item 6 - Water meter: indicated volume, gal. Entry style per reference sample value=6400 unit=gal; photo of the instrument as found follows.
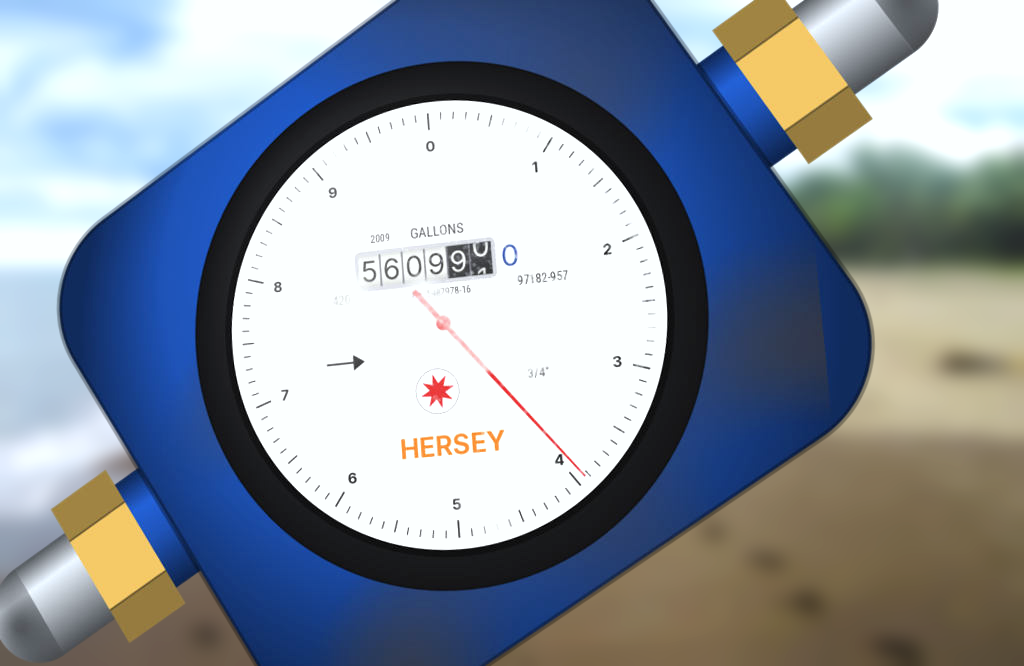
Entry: value=5609903.9 unit=gal
